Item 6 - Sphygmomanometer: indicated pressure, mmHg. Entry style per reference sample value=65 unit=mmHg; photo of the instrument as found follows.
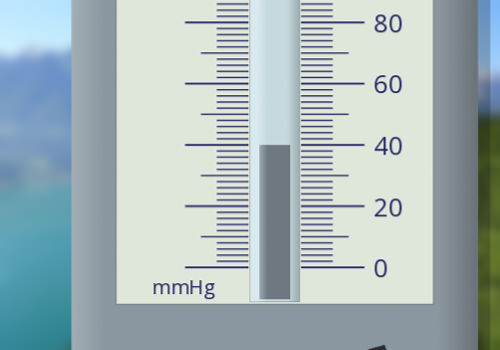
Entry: value=40 unit=mmHg
